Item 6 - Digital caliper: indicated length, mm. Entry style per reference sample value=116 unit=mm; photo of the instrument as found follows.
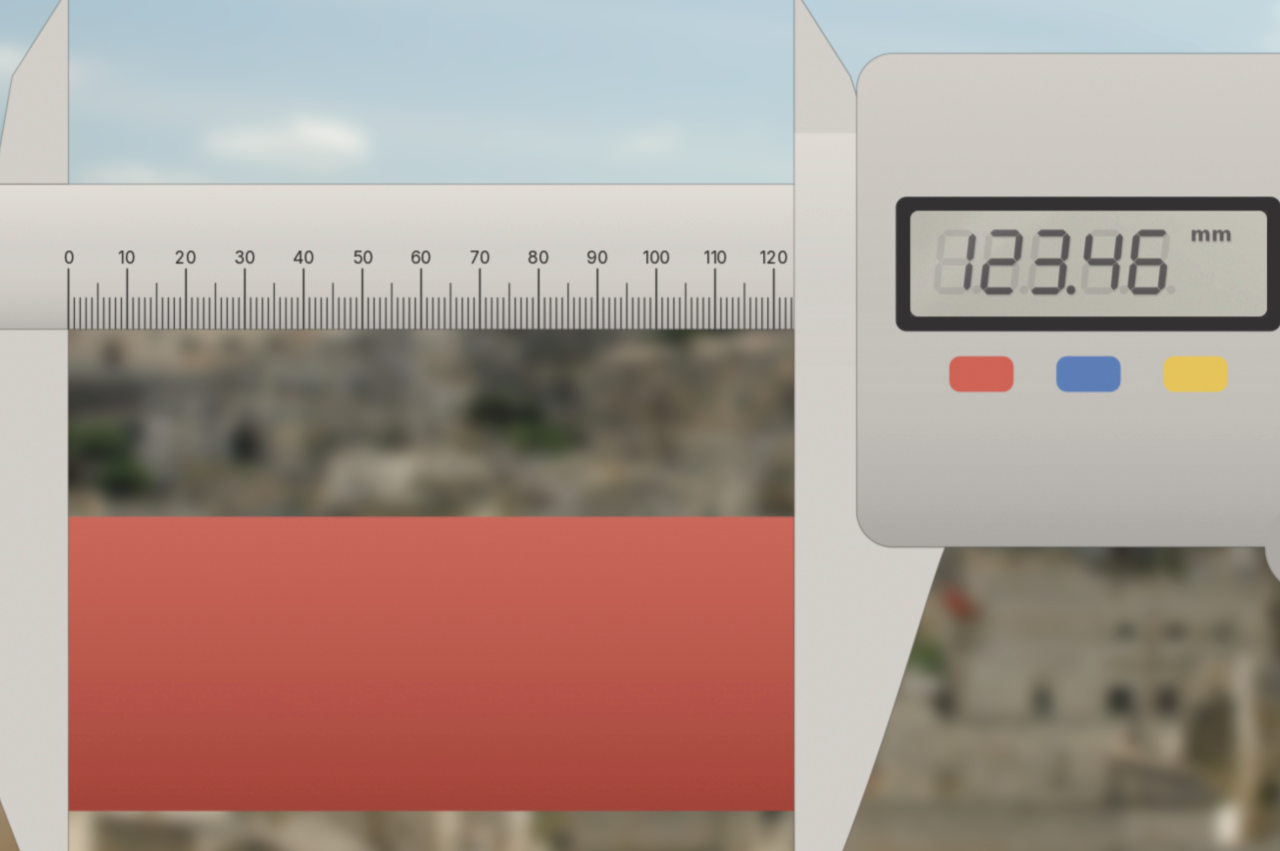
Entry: value=123.46 unit=mm
